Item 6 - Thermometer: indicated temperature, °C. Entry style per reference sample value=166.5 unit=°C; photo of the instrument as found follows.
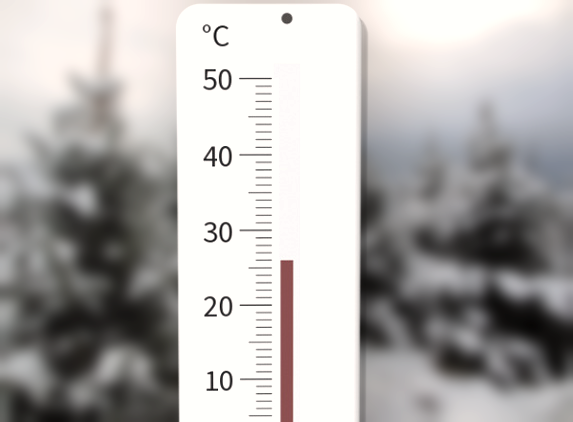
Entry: value=26 unit=°C
